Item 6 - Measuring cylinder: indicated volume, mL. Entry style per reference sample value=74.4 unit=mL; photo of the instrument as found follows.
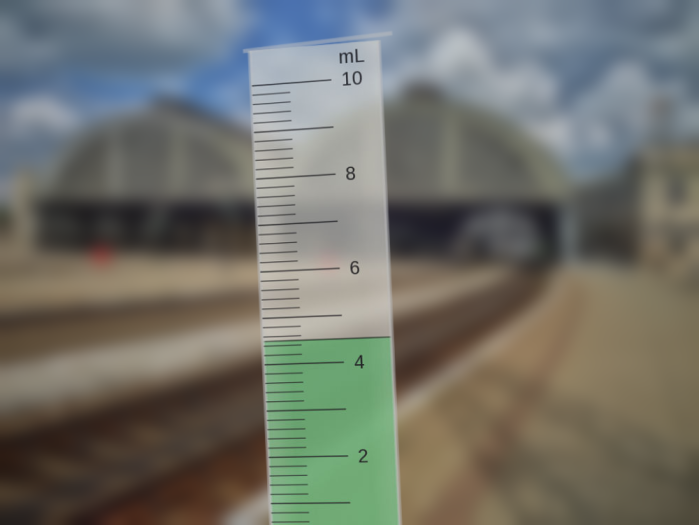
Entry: value=4.5 unit=mL
